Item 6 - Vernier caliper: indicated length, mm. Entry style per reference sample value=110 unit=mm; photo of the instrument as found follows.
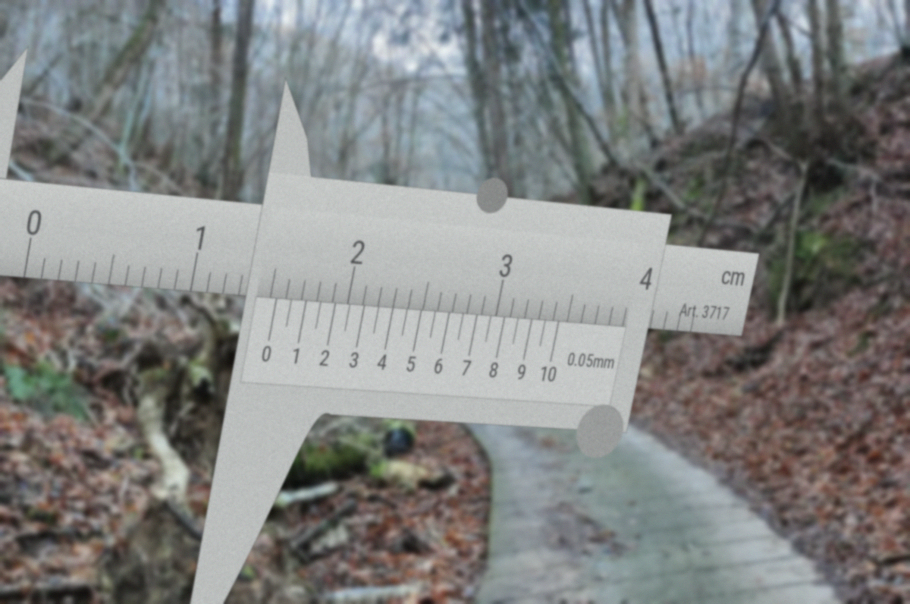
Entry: value=15.4 unit=mm
